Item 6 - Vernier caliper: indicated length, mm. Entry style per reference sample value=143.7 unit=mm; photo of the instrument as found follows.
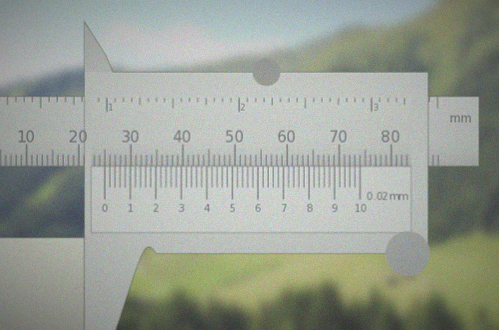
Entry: value=25.0 unit=mm
